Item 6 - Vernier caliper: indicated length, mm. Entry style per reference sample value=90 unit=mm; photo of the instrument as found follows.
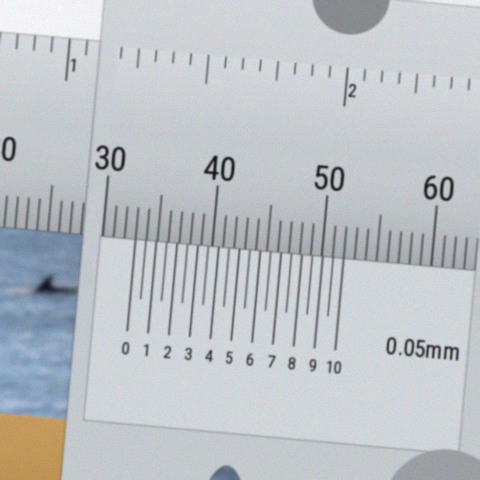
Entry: value=33.0 unit=mm
